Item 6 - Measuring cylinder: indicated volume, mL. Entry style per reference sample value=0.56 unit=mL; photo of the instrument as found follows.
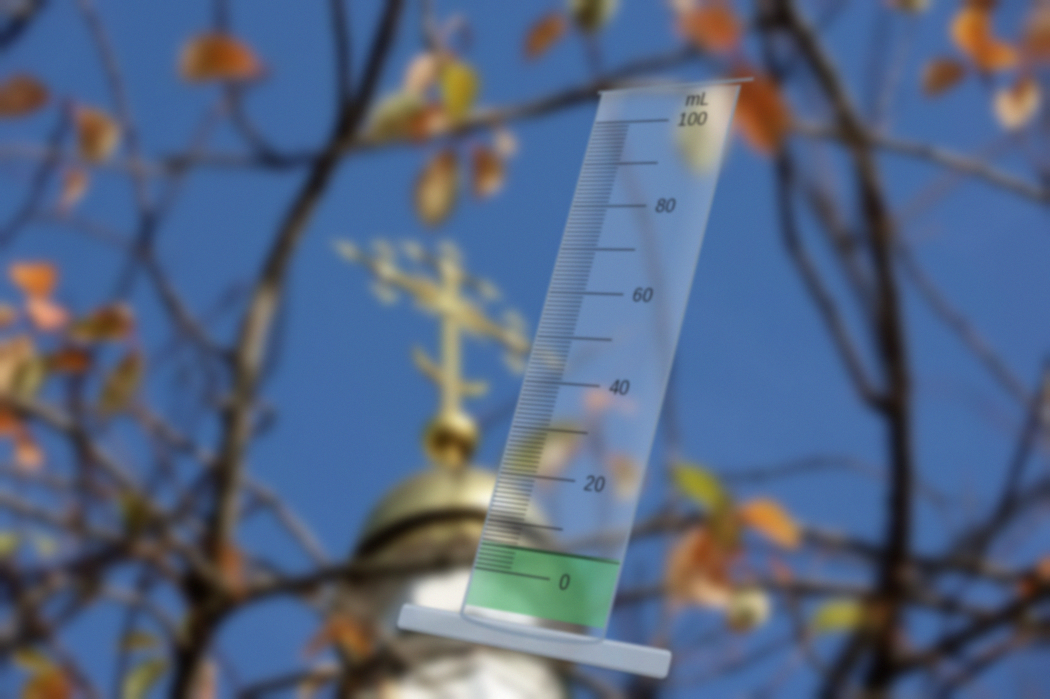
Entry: value=5 unit=mL
